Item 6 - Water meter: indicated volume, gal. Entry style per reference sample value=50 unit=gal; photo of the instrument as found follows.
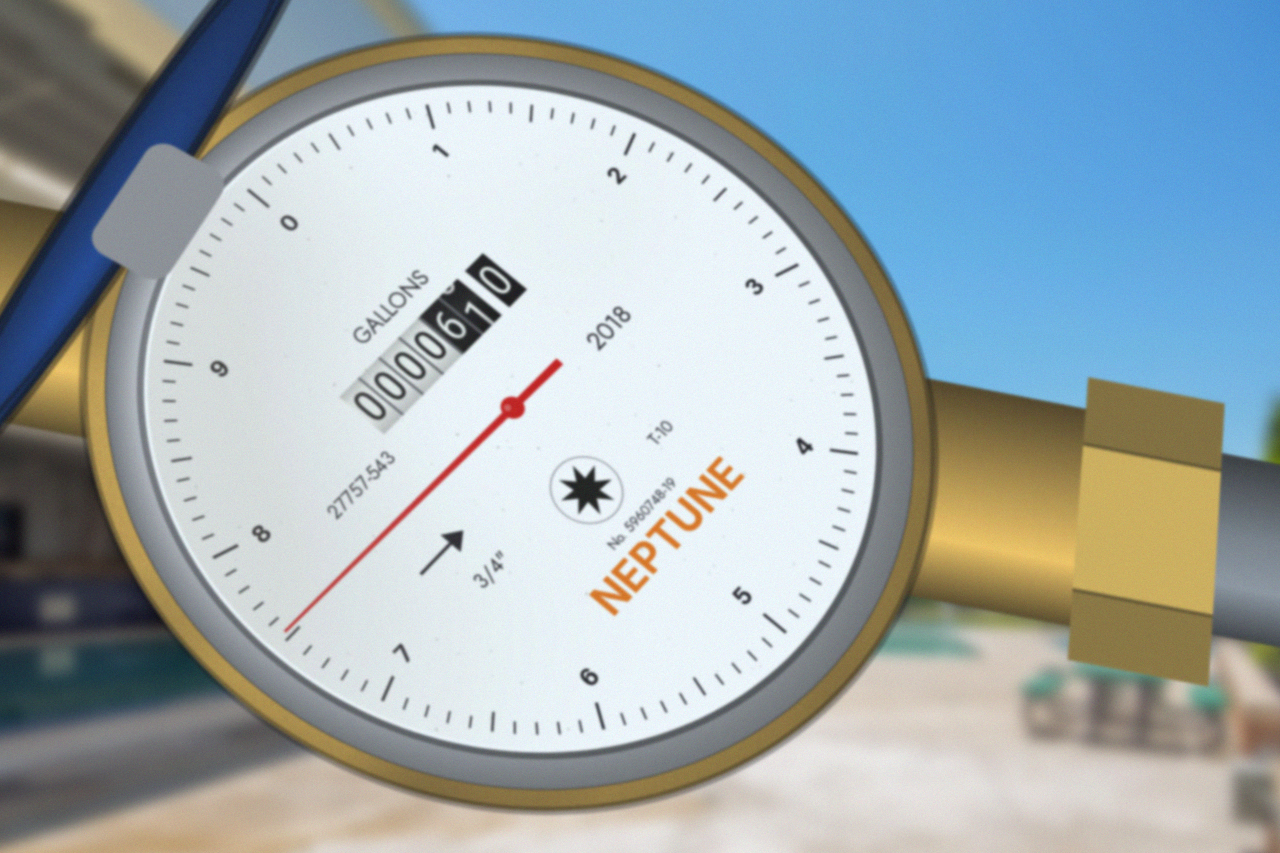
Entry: value=607.5 unit=gal
